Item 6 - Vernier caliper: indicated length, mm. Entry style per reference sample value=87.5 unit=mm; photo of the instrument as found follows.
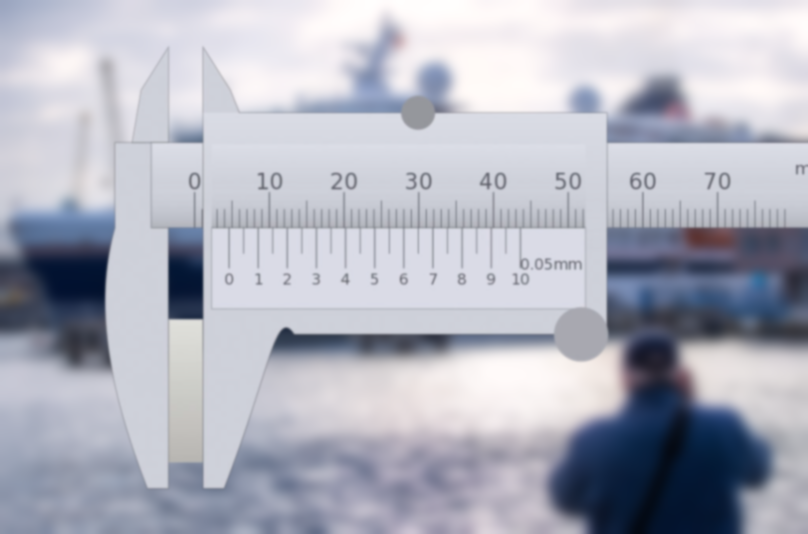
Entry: value=4.6 unit=mm
